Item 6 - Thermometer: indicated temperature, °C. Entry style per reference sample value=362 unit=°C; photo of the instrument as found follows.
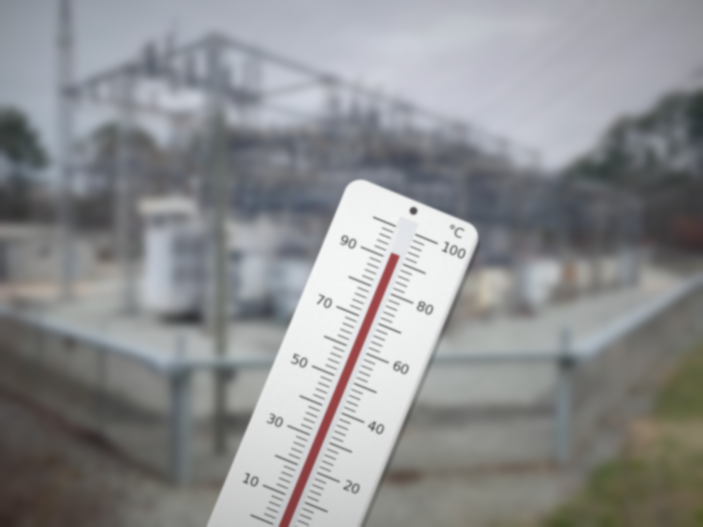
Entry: value=92 unit=°C
